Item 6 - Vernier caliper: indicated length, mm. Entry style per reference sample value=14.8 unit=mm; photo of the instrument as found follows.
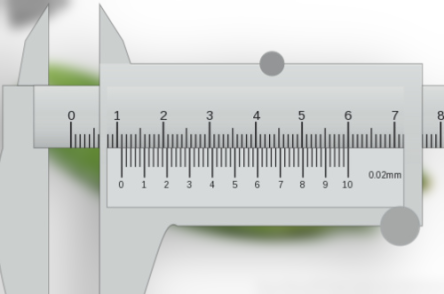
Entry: value=11.0 unit=mm
